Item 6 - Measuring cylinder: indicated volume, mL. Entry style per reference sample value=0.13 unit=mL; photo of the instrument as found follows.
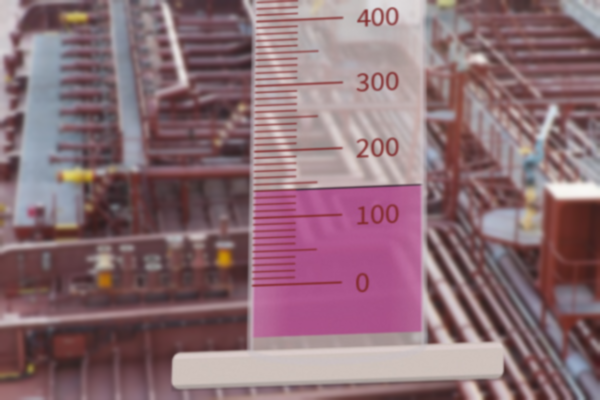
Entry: value=140 unit=mL
